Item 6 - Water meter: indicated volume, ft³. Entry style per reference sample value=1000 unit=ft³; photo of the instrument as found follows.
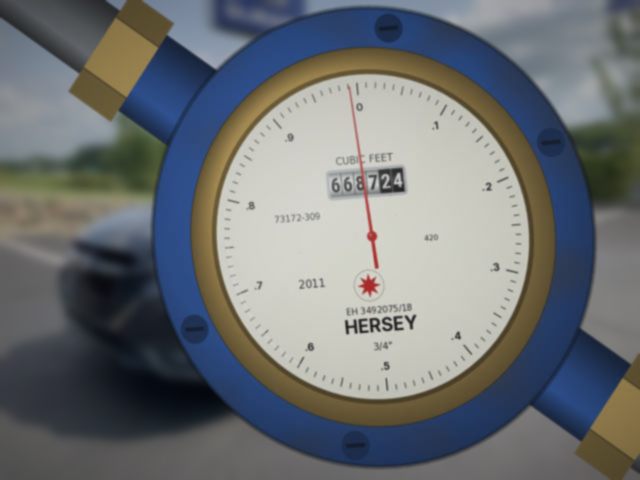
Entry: value=668723.99 unit=ft³
